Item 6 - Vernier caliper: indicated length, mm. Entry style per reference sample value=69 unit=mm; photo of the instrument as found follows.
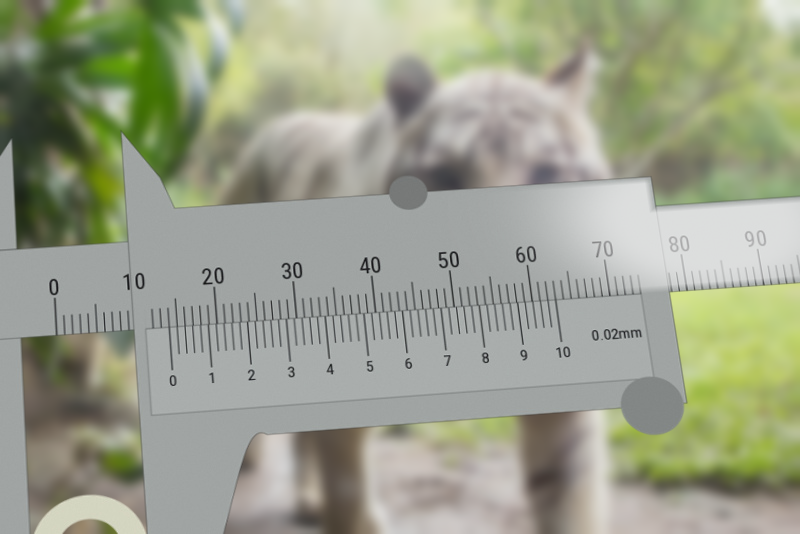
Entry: value=14.0 unit=mm
